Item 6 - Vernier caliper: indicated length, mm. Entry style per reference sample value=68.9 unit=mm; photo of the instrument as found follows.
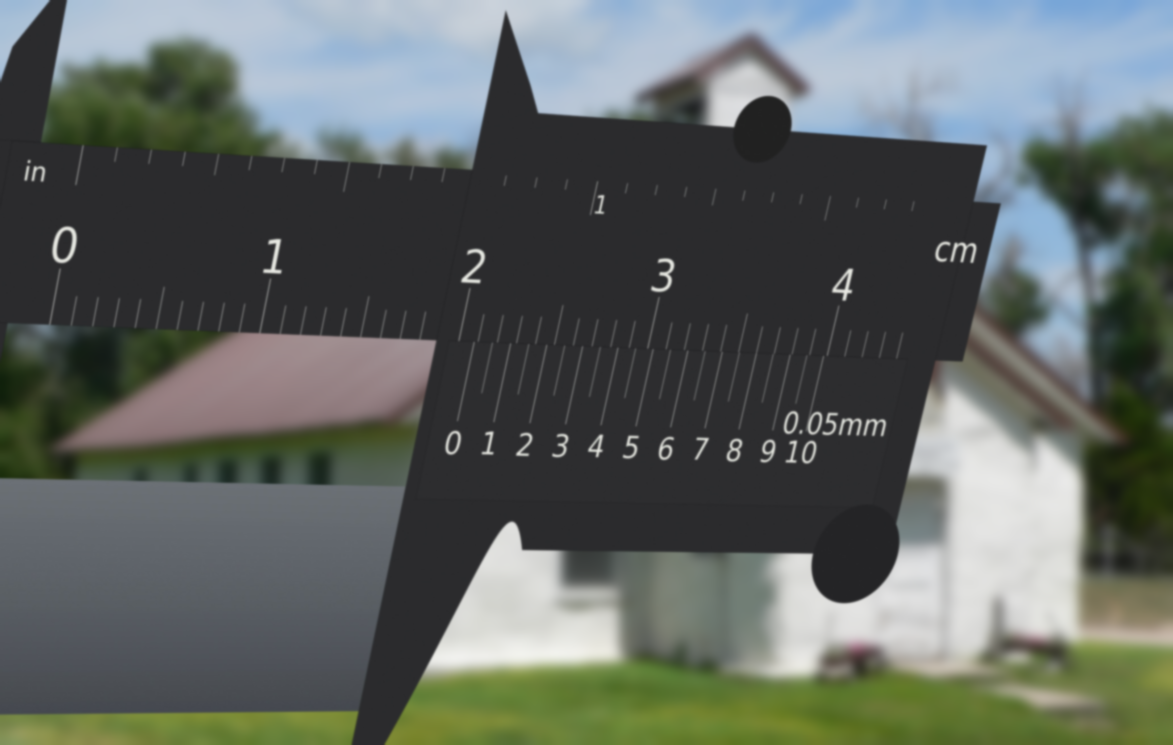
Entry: value=20.8 unit=mm
